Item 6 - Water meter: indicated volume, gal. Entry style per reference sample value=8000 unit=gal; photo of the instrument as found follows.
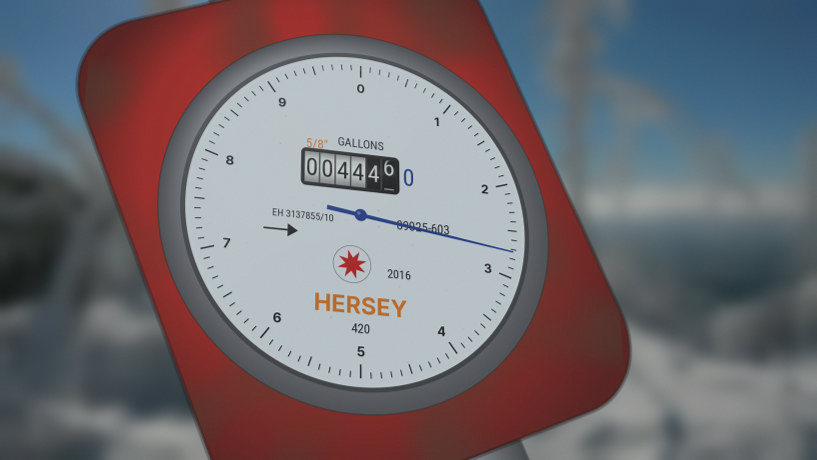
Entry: value=44462.7 unit=gal
